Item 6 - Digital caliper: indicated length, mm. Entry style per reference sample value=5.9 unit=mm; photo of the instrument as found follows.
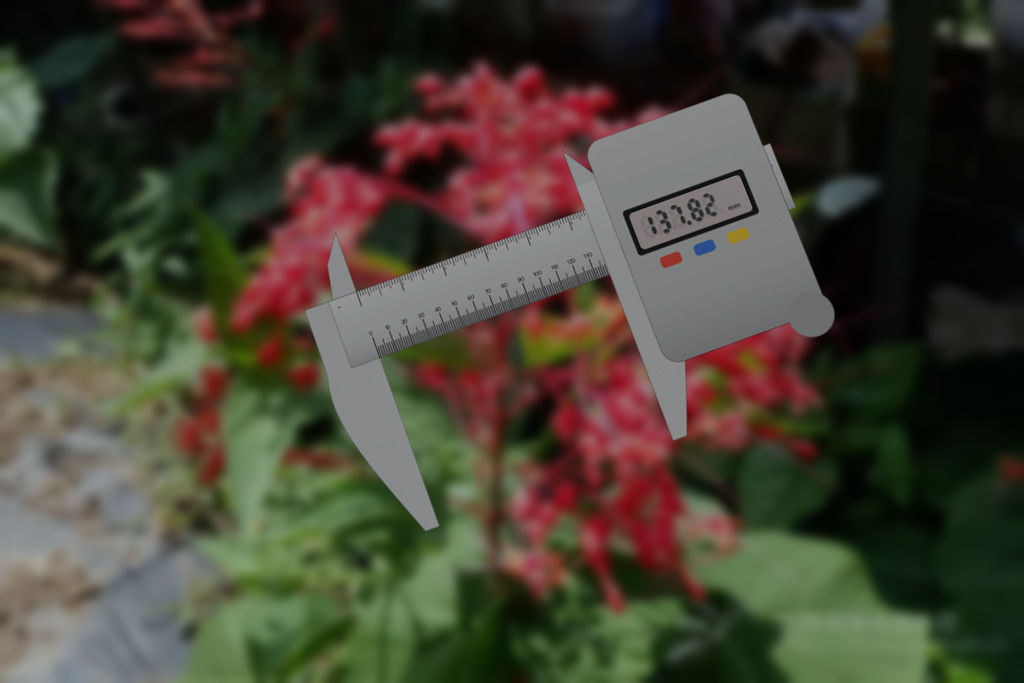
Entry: value=137.82 unit=mm
